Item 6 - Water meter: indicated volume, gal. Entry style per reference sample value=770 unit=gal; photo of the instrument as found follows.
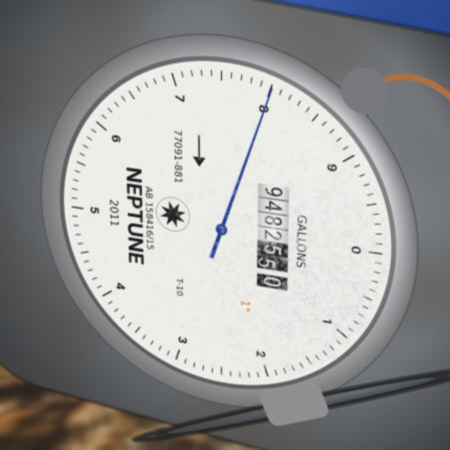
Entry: value=9482548.0 unit=gal
